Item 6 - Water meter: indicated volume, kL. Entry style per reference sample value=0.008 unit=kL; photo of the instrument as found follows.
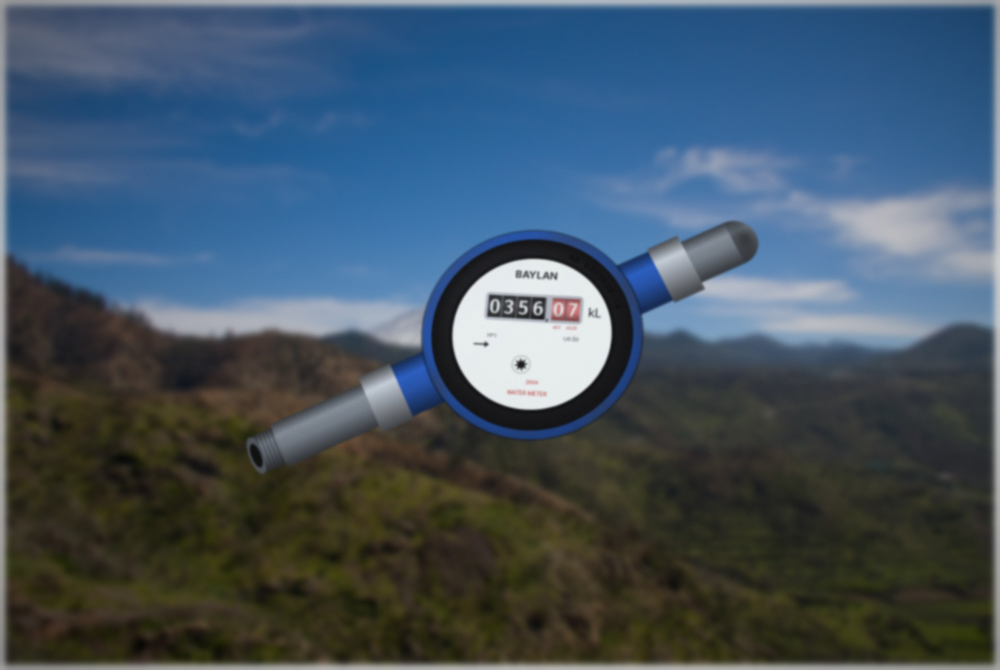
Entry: value=356.07 unit=kL
